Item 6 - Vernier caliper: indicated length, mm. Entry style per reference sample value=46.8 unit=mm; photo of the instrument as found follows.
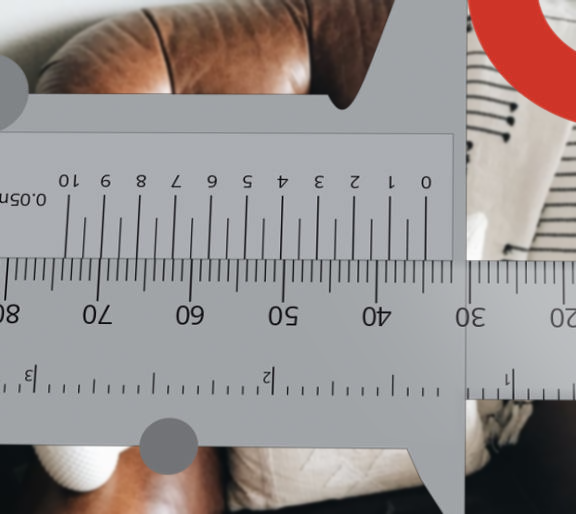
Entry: value=34.8 unit=mm
